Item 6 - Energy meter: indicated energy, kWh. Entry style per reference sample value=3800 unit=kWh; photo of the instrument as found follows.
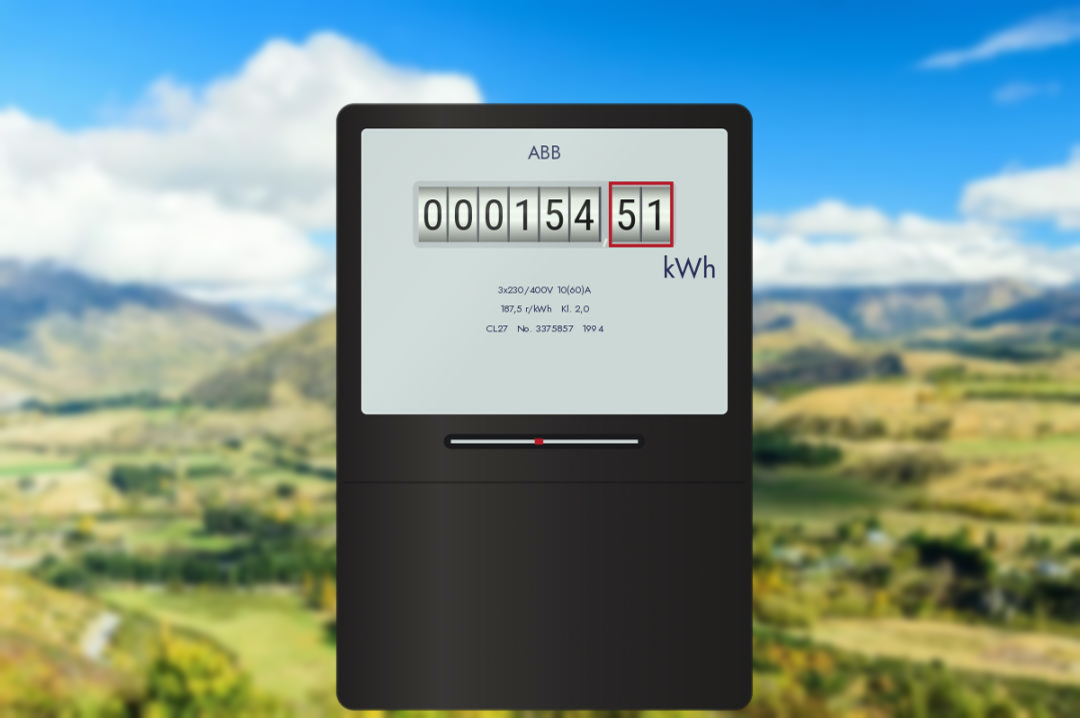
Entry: value=154.51 unit=kWh
